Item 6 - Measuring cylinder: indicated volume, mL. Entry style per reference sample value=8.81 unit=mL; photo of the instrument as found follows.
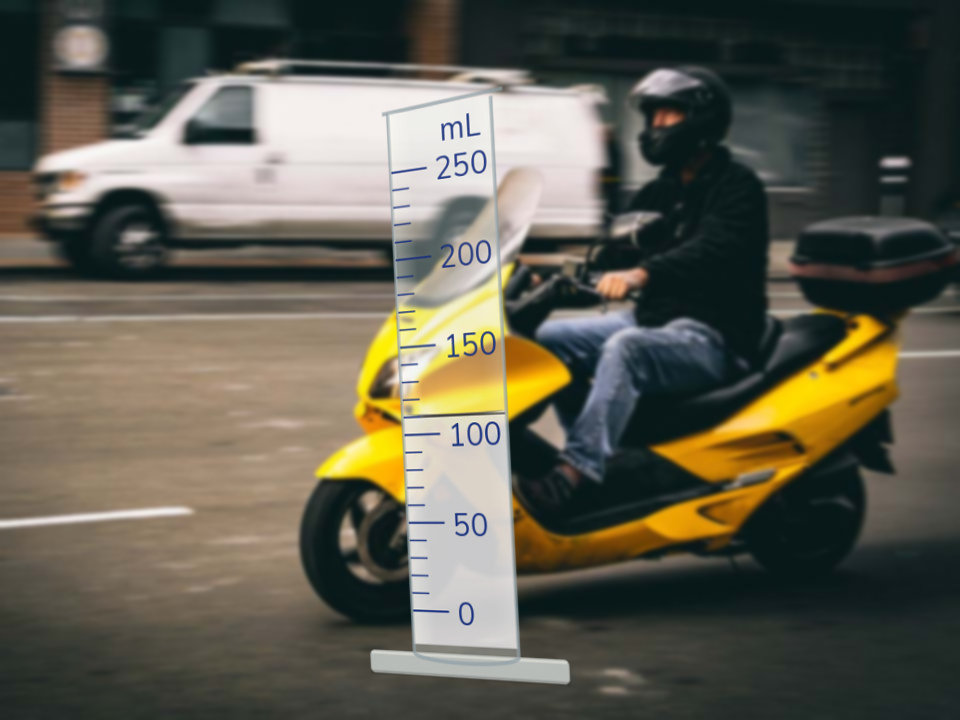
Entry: value=110 unit=mL
